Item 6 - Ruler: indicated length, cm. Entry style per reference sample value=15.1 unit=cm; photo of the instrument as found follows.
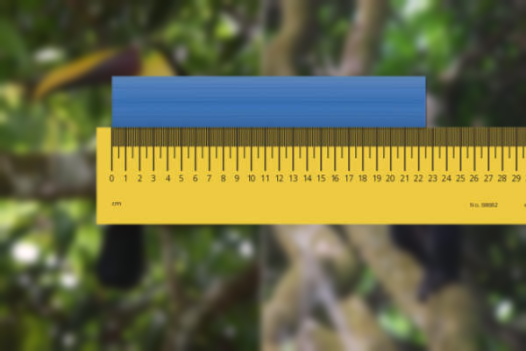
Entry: value=22.5 unit=cm
